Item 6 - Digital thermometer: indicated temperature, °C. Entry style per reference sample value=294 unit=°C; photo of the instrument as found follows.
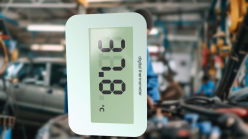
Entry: value=37.8 unit=°C
